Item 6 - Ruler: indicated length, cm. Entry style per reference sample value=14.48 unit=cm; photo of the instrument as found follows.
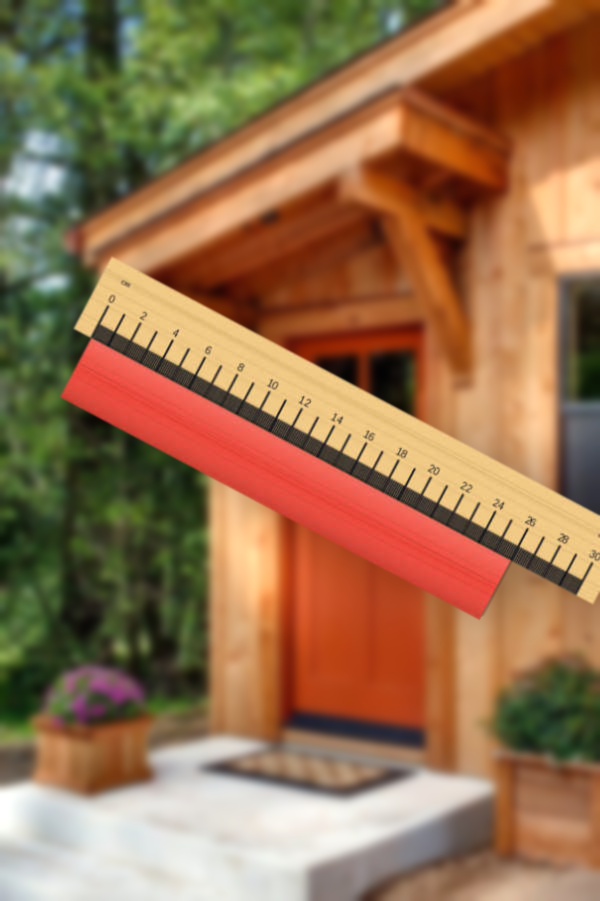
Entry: value=26 unit=cm
